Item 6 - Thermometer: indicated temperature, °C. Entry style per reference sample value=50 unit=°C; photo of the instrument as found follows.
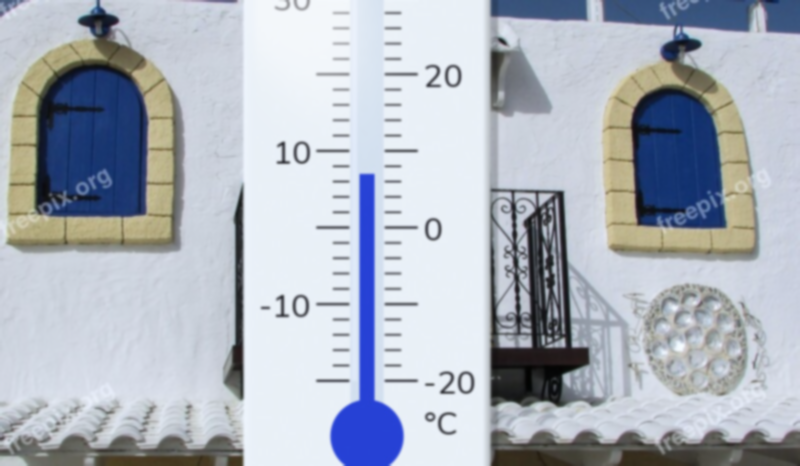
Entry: value=7 unit=°C
